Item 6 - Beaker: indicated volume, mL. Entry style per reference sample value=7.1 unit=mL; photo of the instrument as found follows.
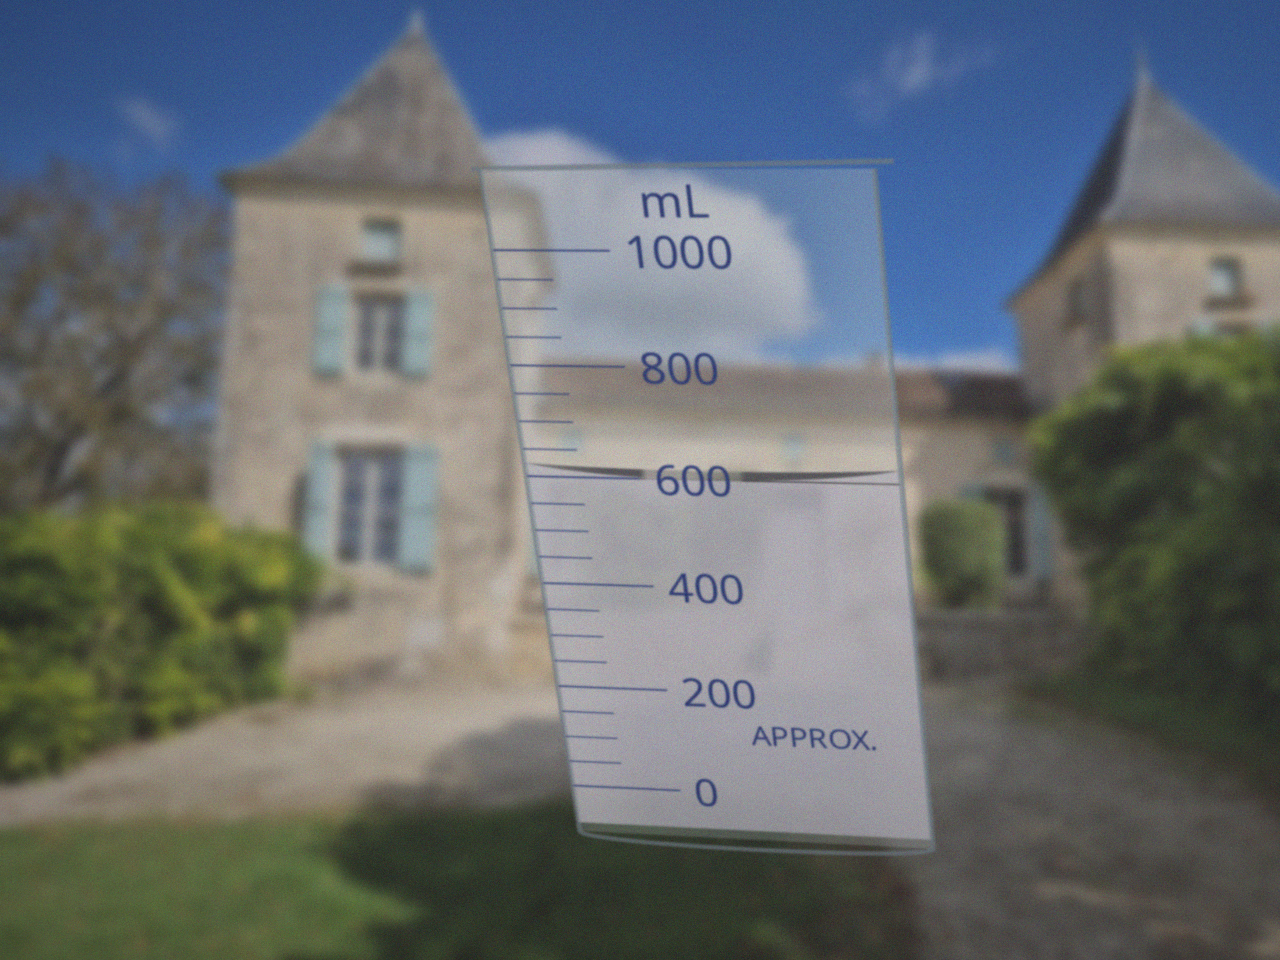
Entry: value=600 unit=mL
